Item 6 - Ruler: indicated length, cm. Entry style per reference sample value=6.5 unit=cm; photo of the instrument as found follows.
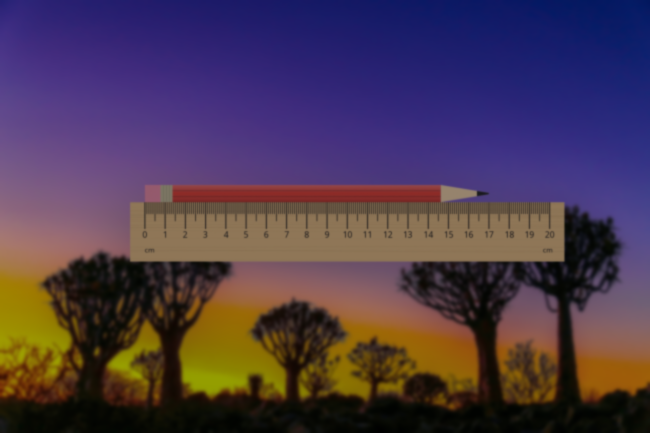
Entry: value=17 unit=cm
